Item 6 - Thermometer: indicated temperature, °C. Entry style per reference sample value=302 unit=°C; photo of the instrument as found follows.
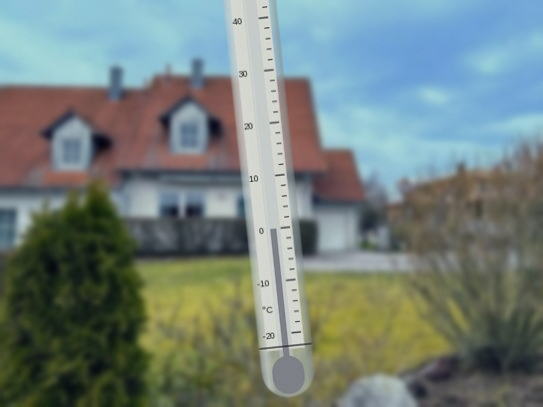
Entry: value=0 unit=°C
